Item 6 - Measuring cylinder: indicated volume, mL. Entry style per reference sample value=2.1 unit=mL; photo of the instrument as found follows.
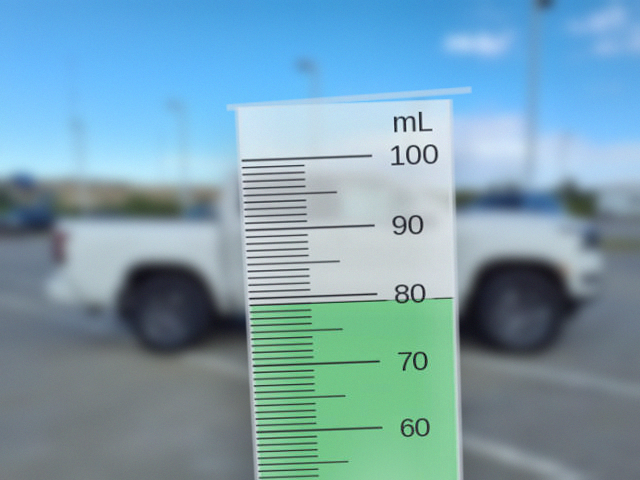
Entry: value=79 unit=mL
